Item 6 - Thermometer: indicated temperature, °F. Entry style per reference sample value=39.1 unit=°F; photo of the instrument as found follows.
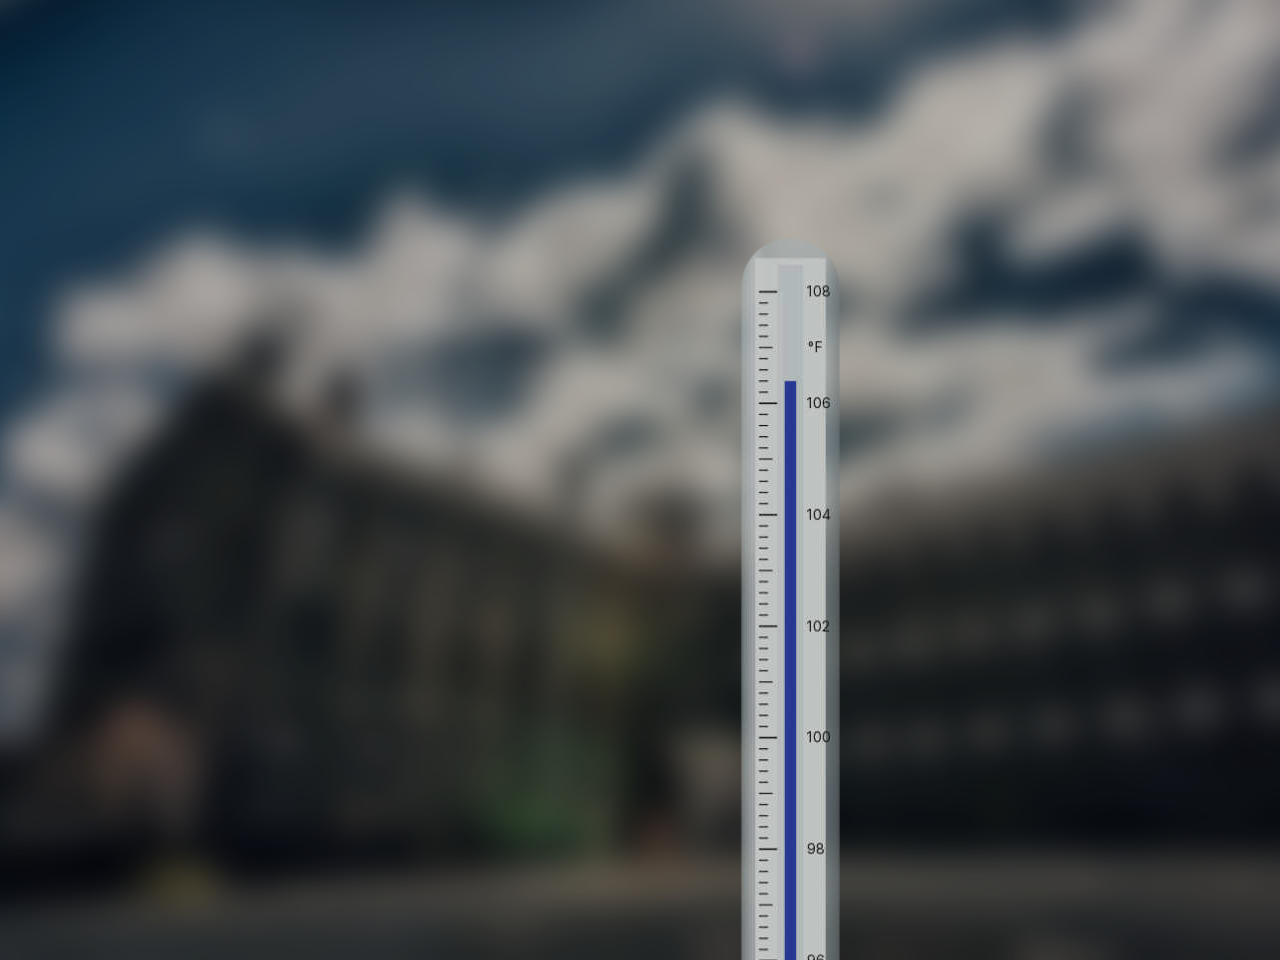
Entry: value=106.4 unit=°F
